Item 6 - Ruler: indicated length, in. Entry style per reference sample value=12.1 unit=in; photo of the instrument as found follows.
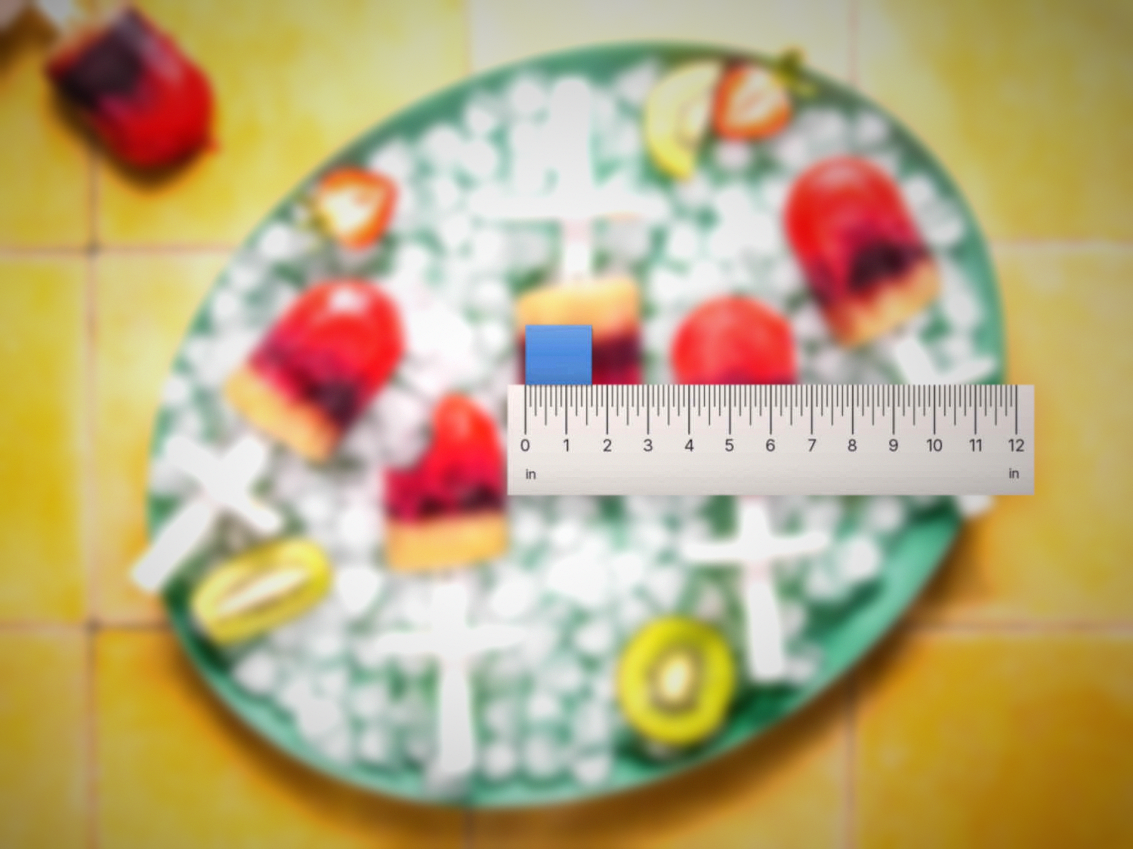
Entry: value=1.625 unit=in
